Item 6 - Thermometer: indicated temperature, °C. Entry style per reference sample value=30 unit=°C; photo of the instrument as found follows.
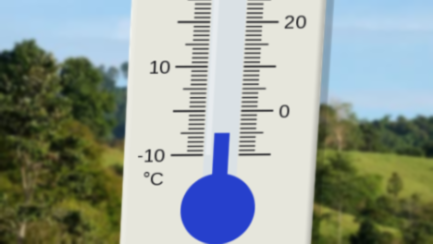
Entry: value=-5 unit=°C
